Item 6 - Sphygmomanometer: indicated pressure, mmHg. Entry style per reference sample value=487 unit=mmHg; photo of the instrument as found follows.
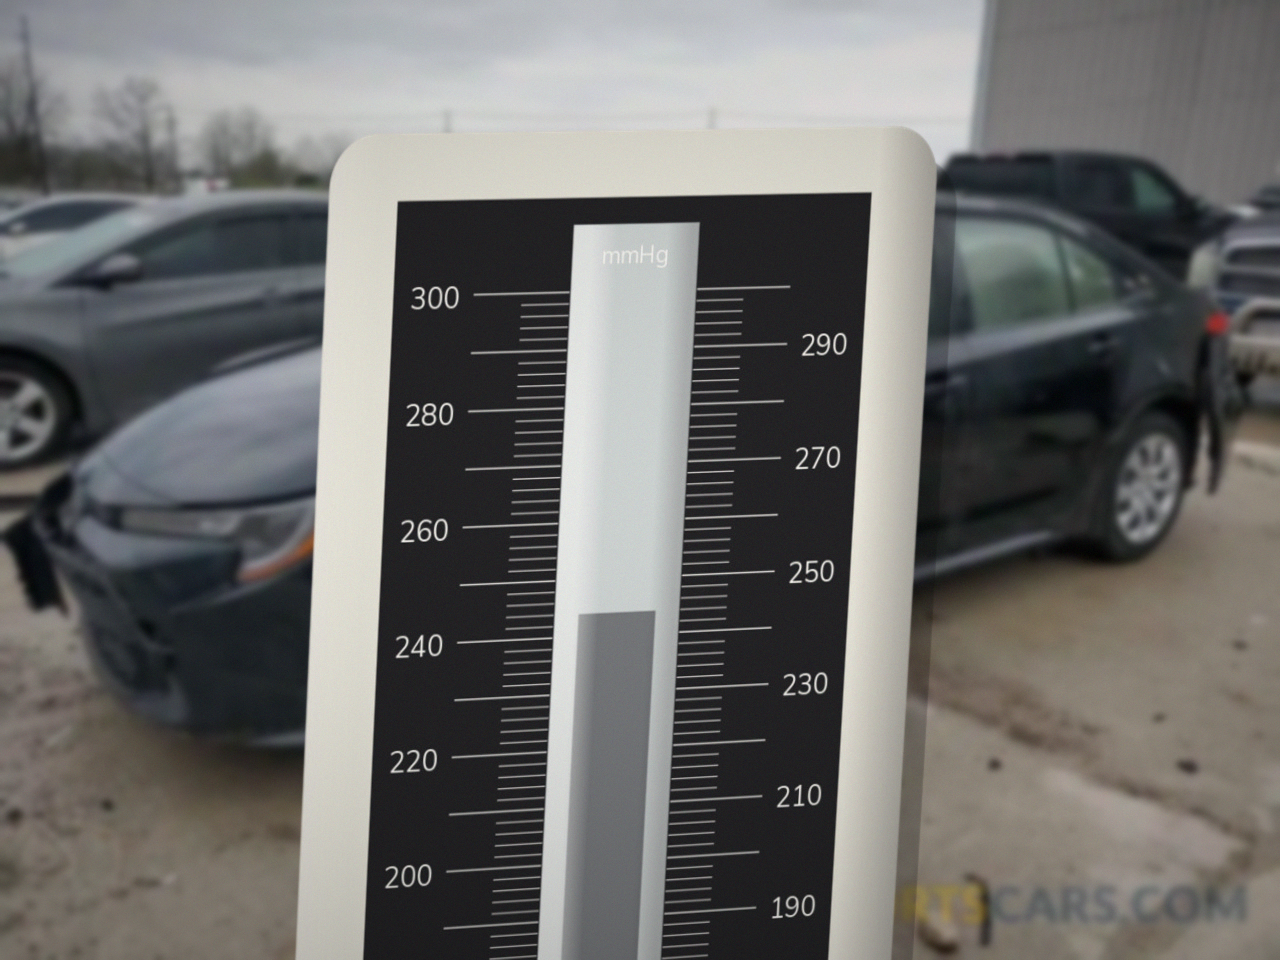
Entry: value=244 unit=mmHg
